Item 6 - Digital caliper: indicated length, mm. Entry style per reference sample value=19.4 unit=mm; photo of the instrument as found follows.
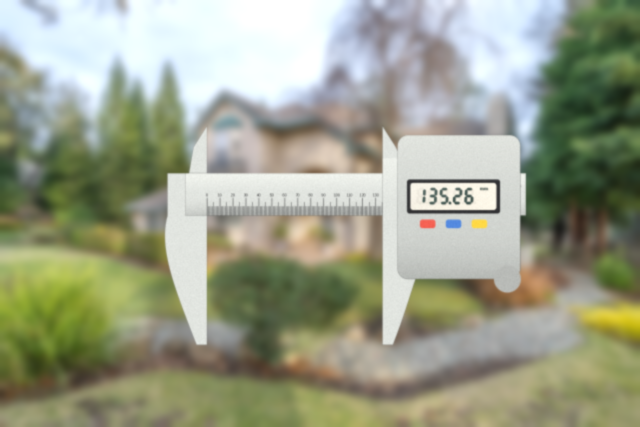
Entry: value=135.26 unit=mm
